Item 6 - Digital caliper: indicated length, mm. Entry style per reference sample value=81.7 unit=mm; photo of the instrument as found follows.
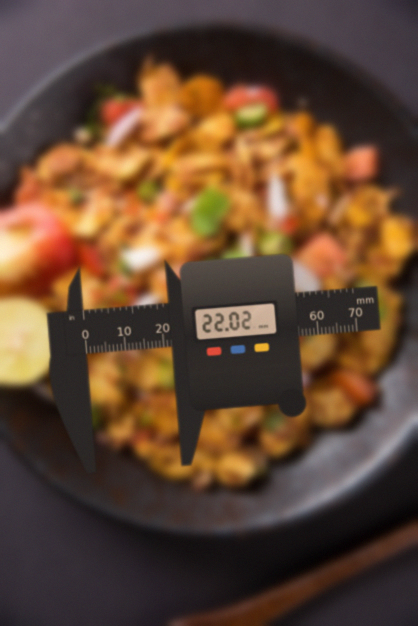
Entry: value=22.02 unit=mm
